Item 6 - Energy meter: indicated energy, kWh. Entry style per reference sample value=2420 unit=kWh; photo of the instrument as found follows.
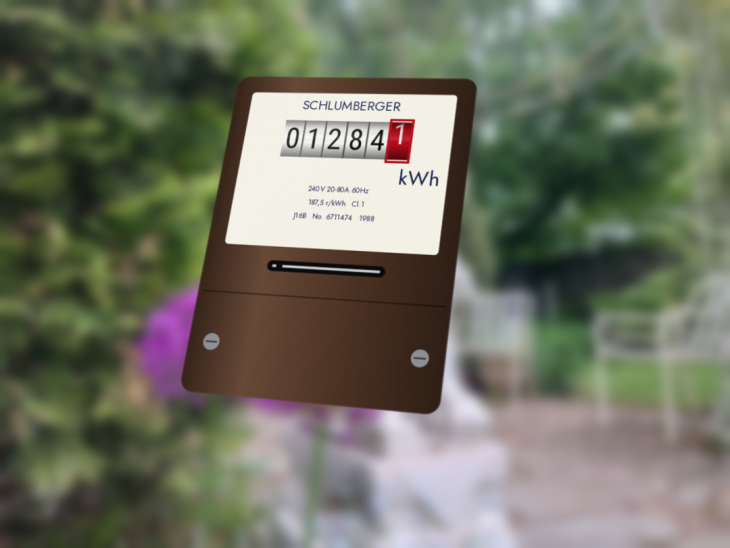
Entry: value=1284.1 unit=kWh
